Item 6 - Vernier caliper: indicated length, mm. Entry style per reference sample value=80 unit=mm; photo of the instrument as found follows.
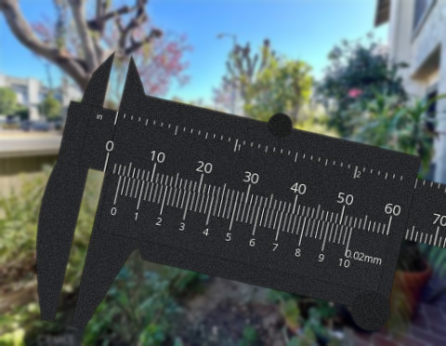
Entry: value=3.5 unit=mm
